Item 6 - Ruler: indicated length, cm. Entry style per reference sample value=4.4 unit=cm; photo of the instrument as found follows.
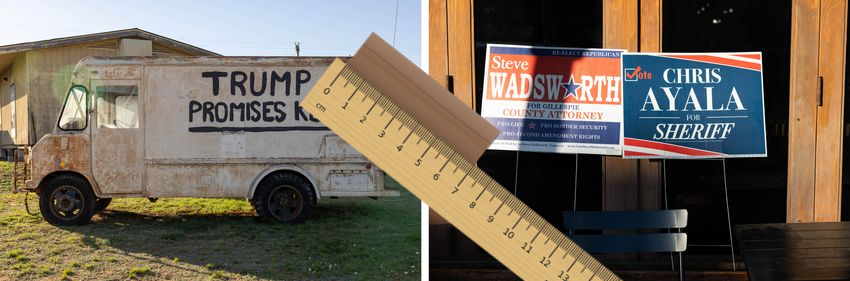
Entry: value=7 unit=cm
